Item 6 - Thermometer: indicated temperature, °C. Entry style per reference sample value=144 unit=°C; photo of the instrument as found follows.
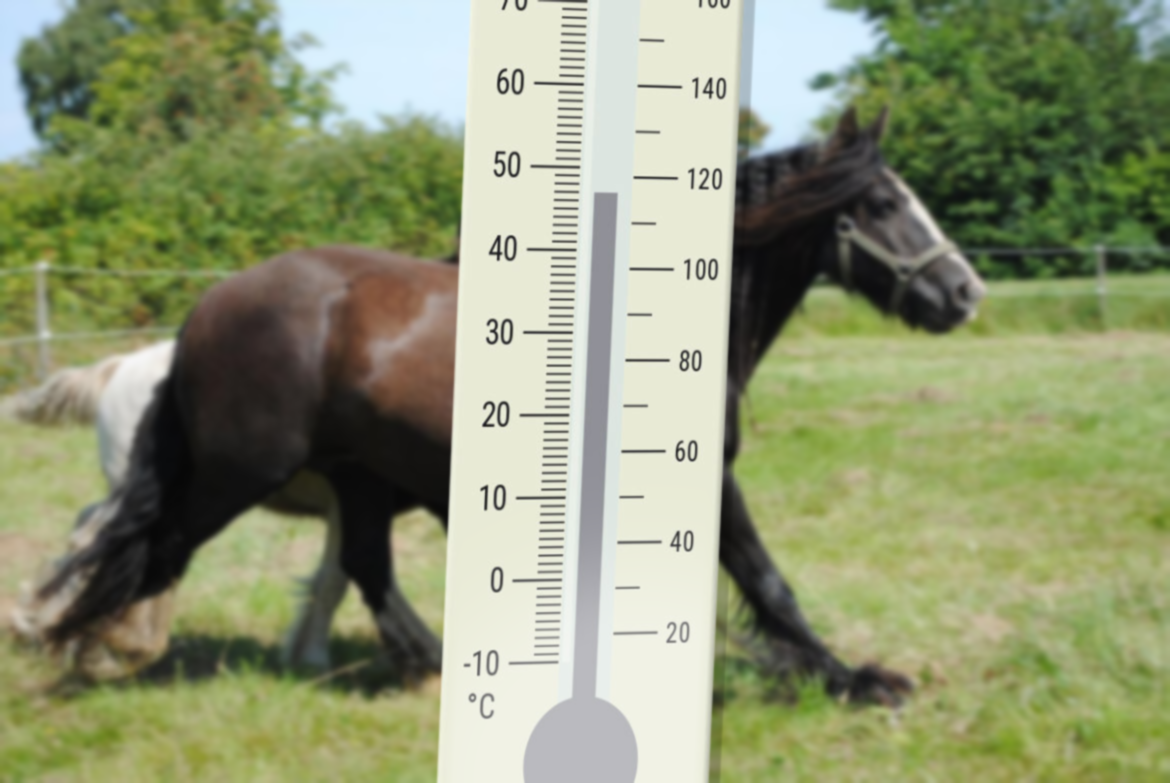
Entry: value=47 unit=°C
